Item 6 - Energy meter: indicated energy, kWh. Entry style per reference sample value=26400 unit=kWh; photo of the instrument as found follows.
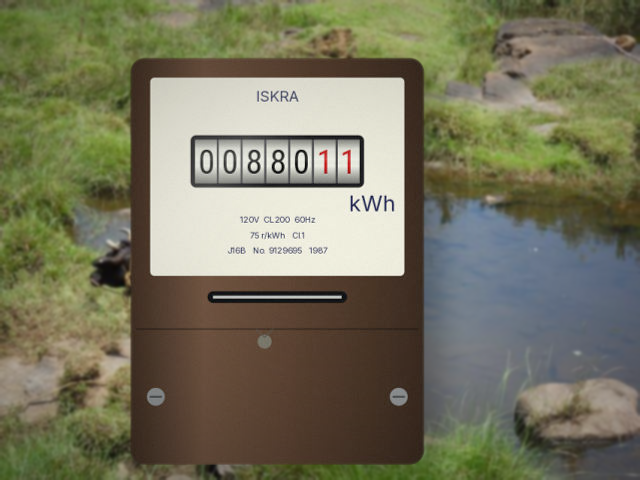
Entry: value=880.11 unit=kWh
